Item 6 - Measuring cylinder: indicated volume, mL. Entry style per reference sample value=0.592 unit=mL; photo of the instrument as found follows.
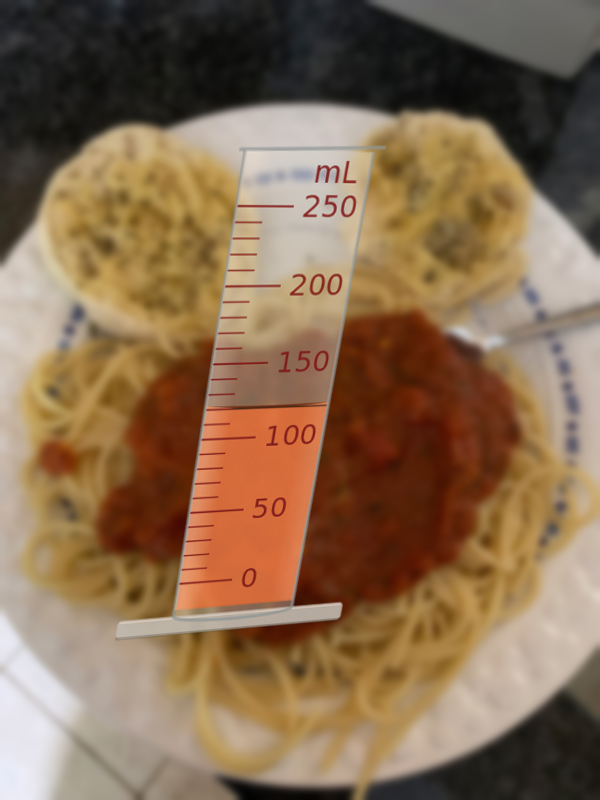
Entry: value=120 unit=mL
